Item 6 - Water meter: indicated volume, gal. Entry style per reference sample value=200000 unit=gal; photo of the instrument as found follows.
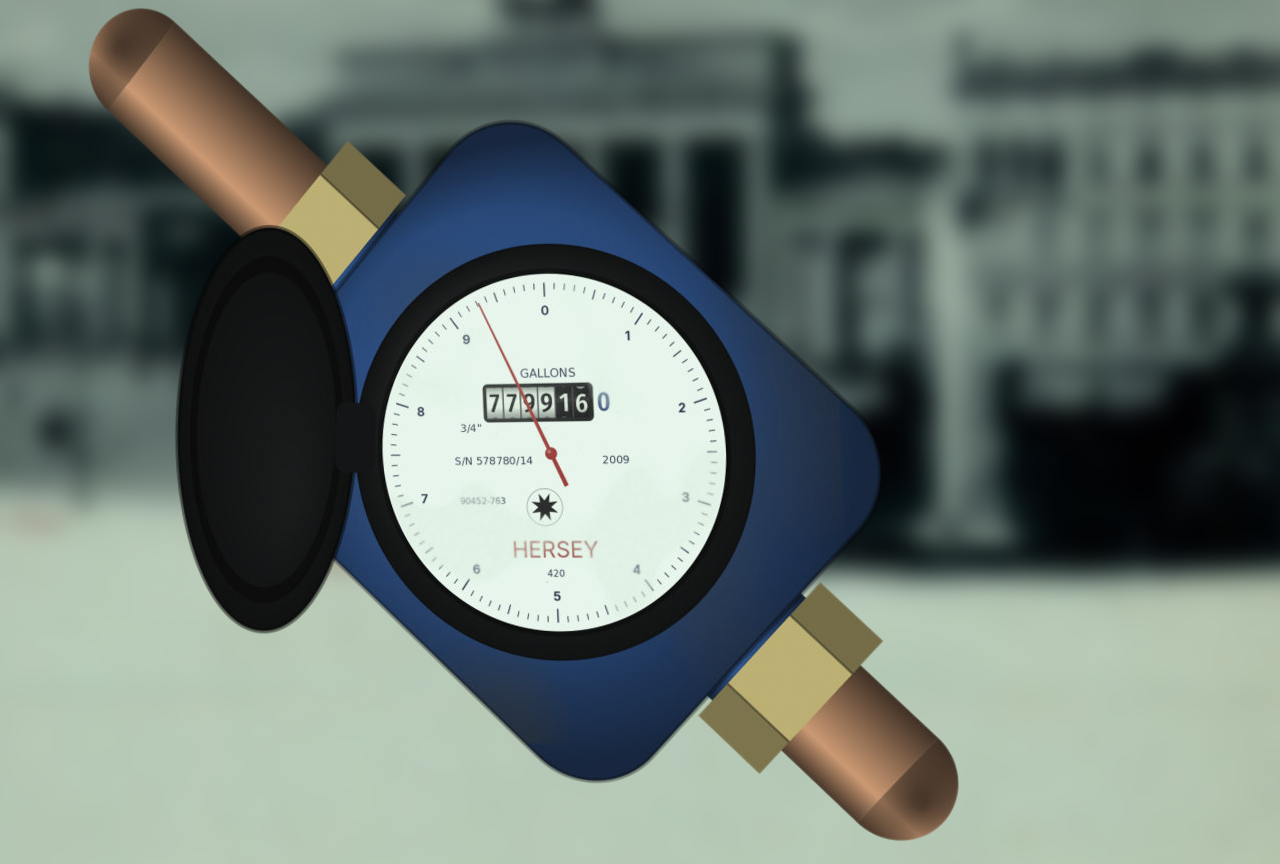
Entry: value=7799159.3 unit=gal
